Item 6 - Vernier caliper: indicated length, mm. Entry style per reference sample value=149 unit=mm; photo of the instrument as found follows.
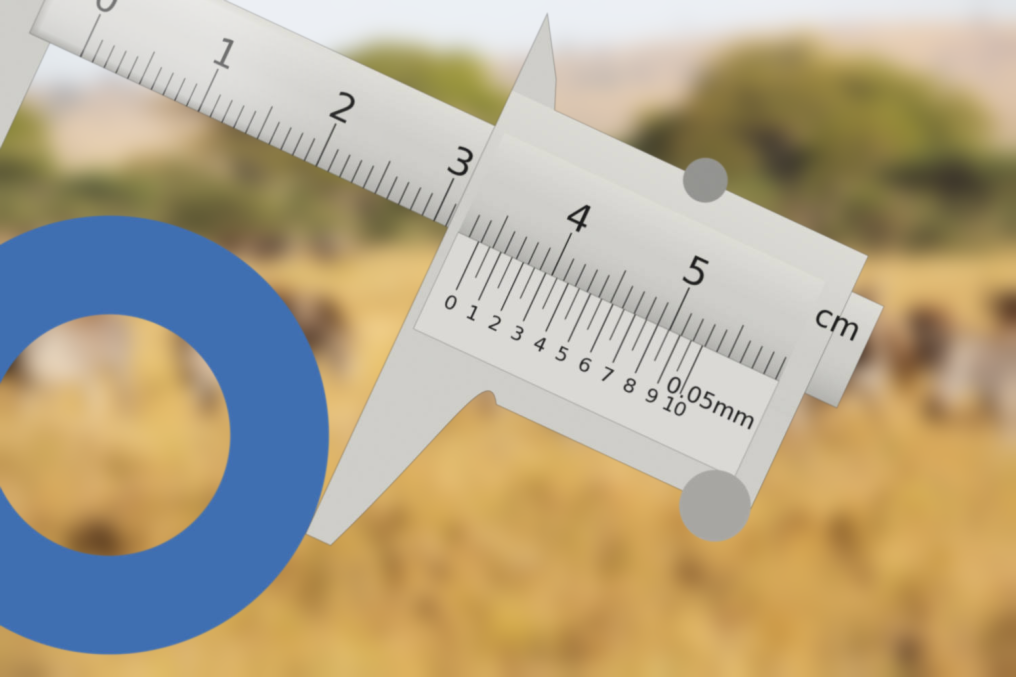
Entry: value=33.8 unit=mm
